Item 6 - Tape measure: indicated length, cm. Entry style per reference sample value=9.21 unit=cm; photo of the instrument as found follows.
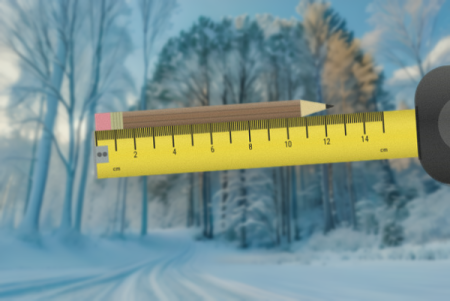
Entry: value=12.5 unit=cm
